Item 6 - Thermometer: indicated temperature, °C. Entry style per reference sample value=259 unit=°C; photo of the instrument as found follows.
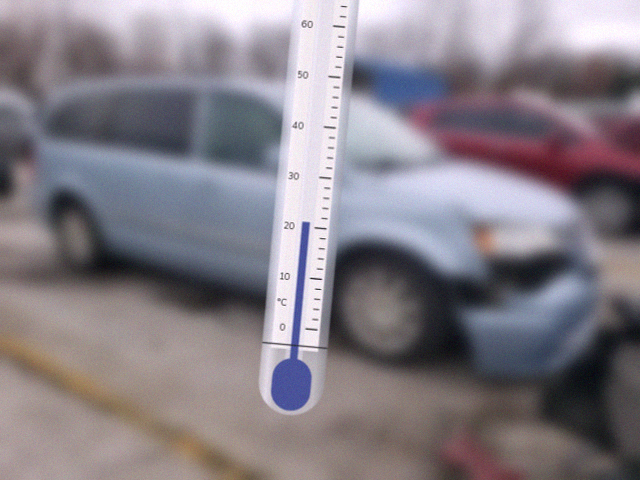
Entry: value=21 unit=°C
